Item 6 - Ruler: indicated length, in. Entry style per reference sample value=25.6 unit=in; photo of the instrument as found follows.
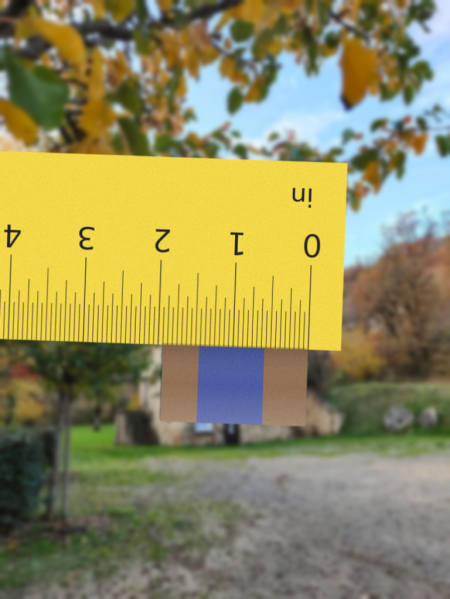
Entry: value=1.9375 unit=in
